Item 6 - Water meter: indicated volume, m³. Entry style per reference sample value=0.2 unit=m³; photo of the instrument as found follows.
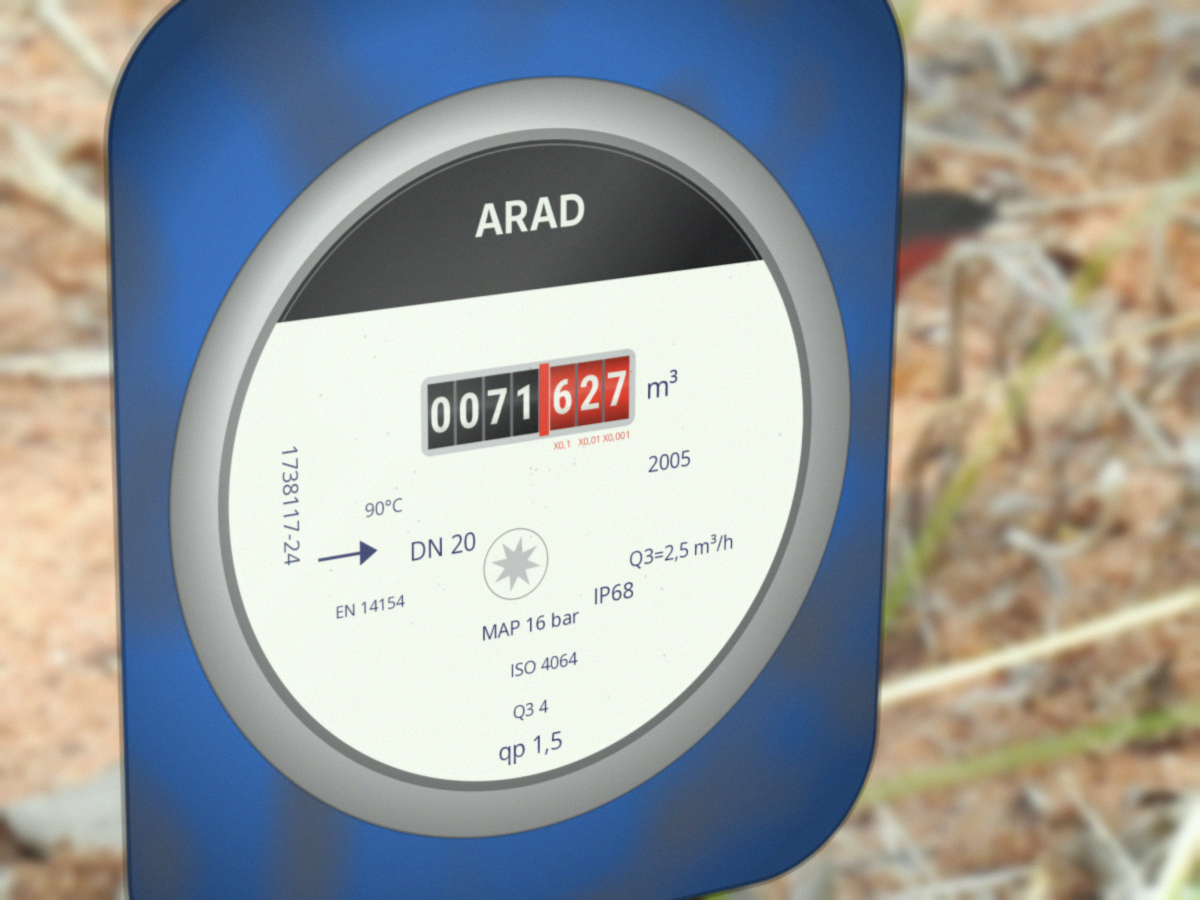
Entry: value=71.627 unit=m³
